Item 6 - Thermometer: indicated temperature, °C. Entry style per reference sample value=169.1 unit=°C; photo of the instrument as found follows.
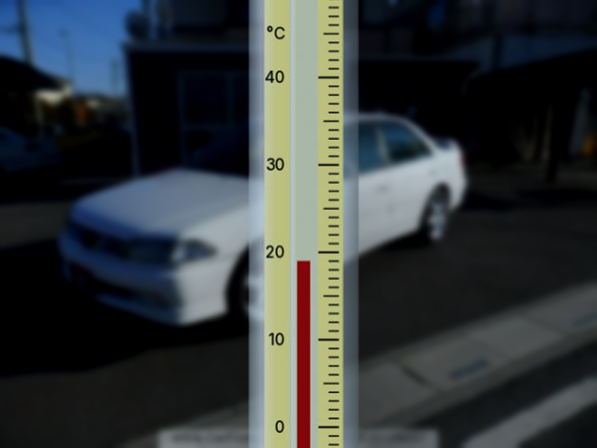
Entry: value=19 unit=°C
